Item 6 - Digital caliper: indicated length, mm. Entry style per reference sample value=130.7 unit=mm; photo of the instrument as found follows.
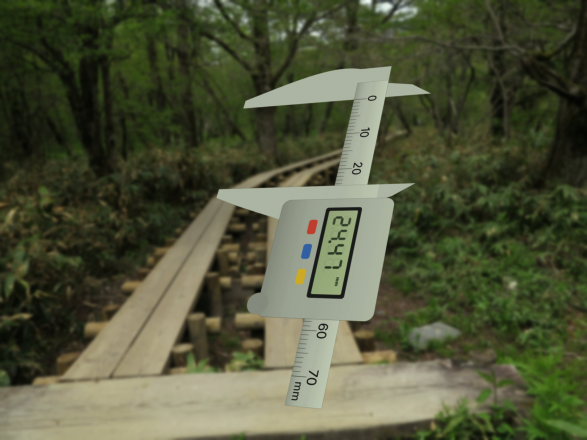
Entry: value=24.47 unit=mm
